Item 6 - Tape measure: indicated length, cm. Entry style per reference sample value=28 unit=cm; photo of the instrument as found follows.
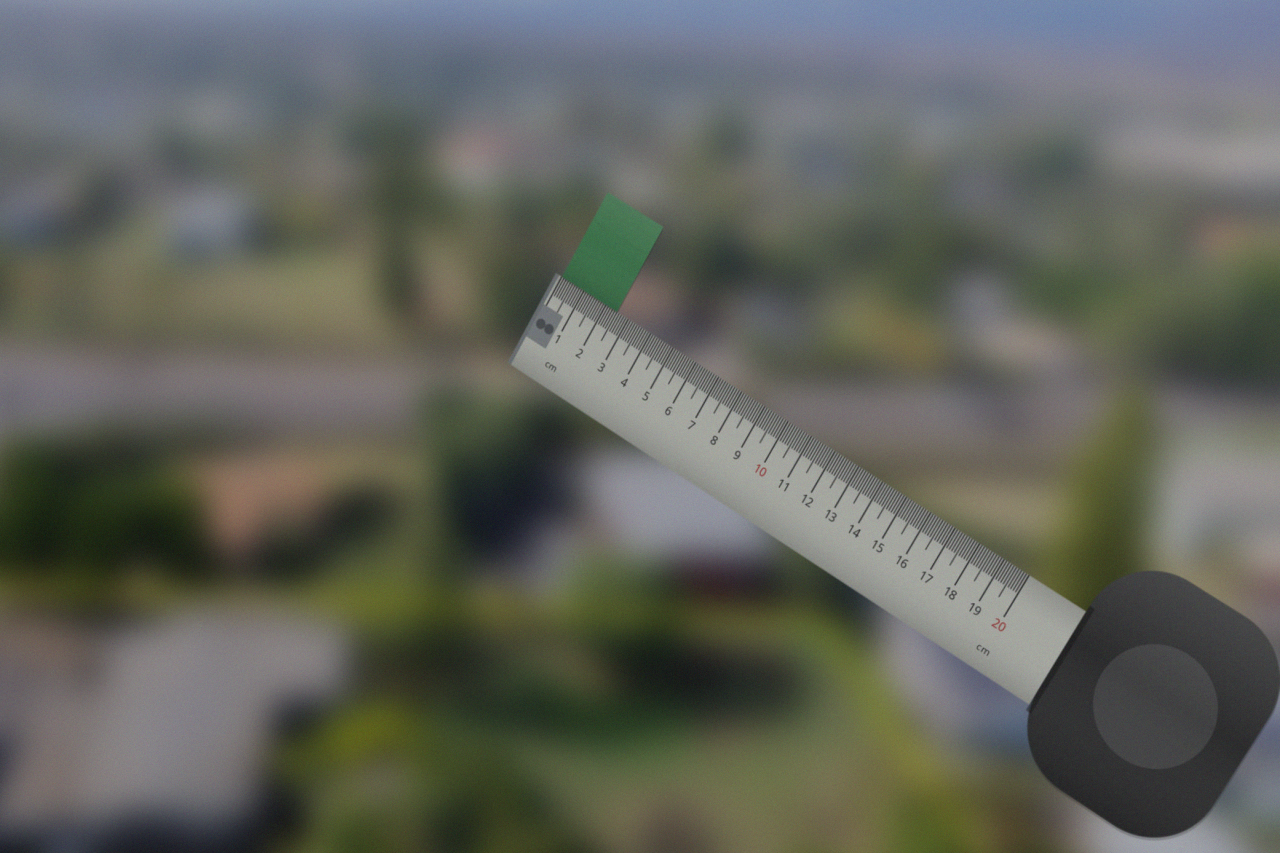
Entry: value=2.5 unit=cm
